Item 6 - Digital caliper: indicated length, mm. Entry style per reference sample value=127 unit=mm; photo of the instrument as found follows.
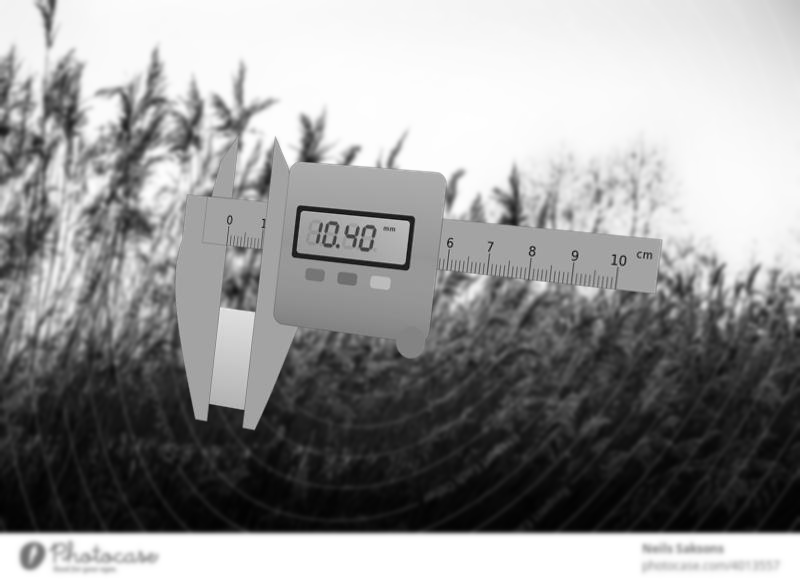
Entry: value=10.40 unit=mm
